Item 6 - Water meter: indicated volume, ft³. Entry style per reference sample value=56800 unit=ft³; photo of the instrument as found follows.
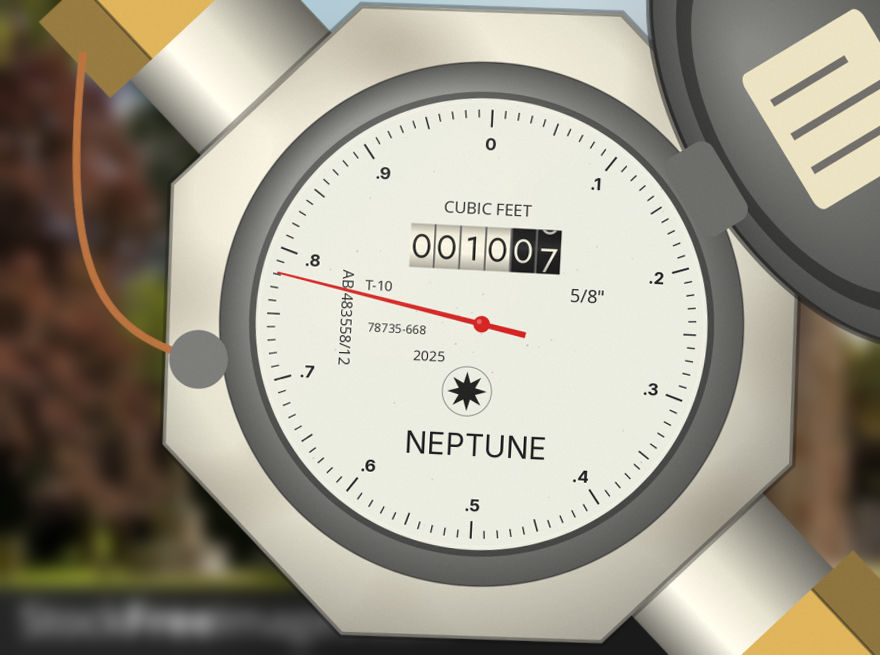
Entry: value=1006.78 unit=ft³
